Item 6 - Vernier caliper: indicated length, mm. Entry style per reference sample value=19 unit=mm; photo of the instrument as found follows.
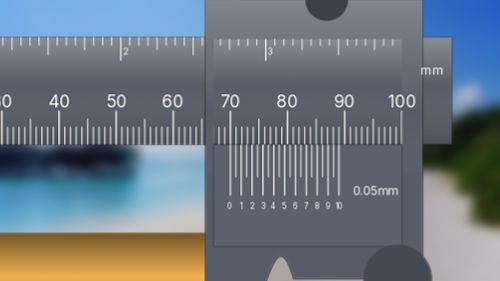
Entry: value=70.0 unit=mm
